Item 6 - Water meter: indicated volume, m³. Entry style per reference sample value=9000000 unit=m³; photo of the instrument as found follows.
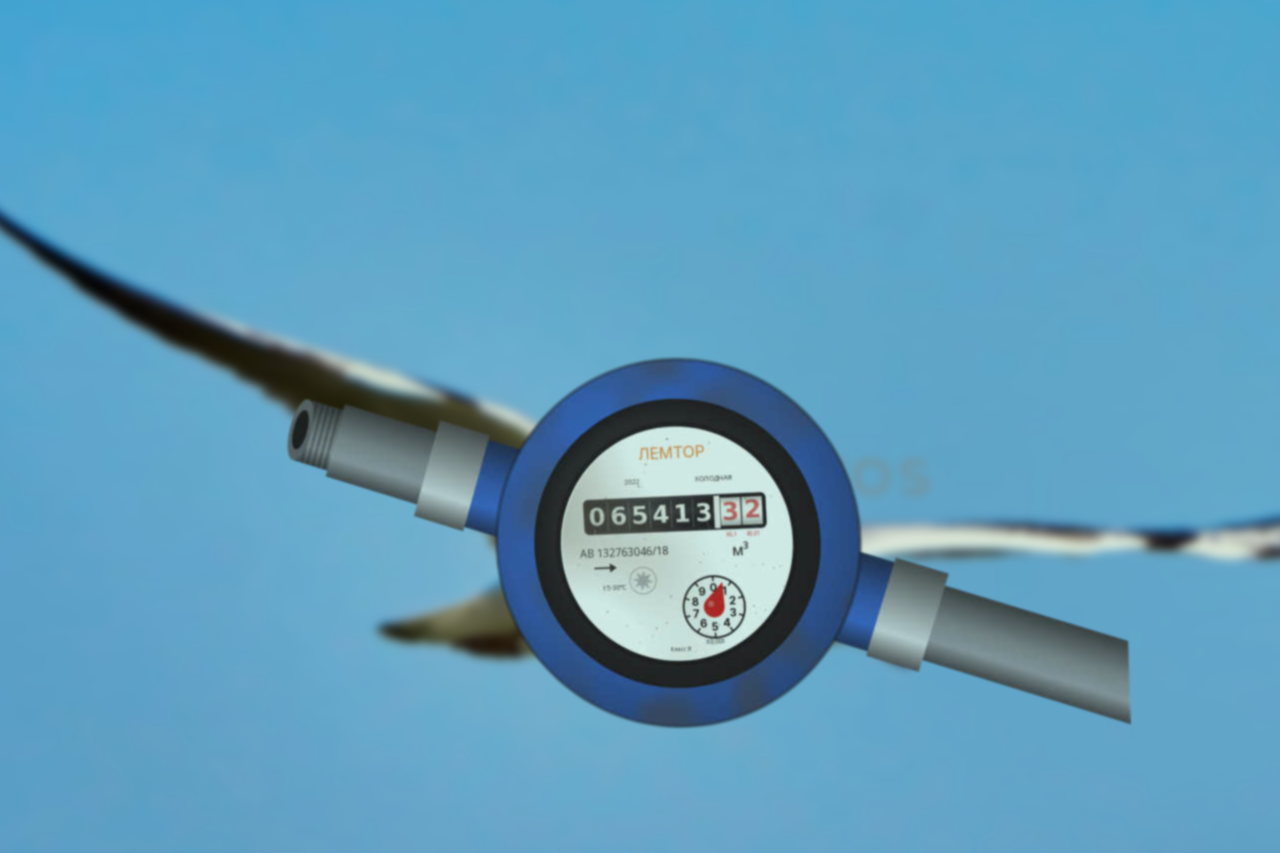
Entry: value=65413.320 unit=m³
